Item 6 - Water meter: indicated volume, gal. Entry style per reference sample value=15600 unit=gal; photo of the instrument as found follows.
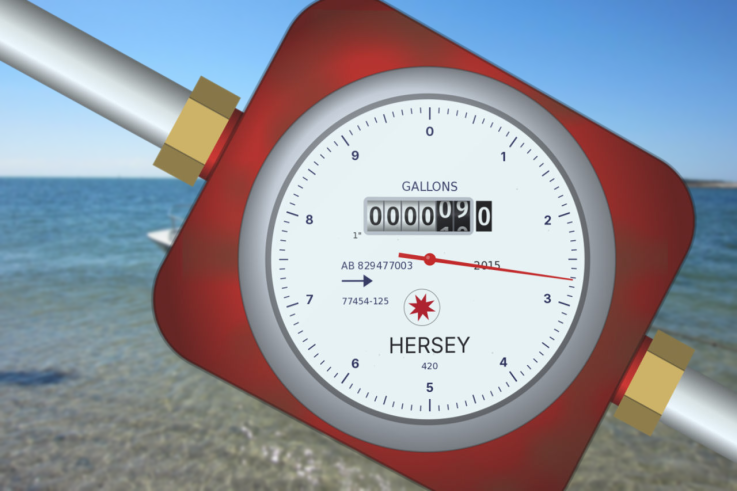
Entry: value=92.7 unit=gal
